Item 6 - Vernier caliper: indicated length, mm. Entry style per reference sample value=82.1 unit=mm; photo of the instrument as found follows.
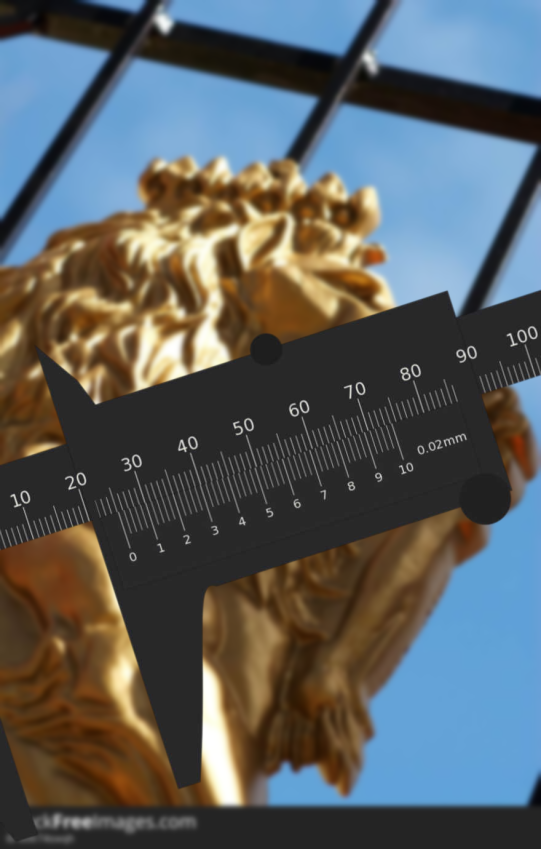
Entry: value=25.2 unit=mm
